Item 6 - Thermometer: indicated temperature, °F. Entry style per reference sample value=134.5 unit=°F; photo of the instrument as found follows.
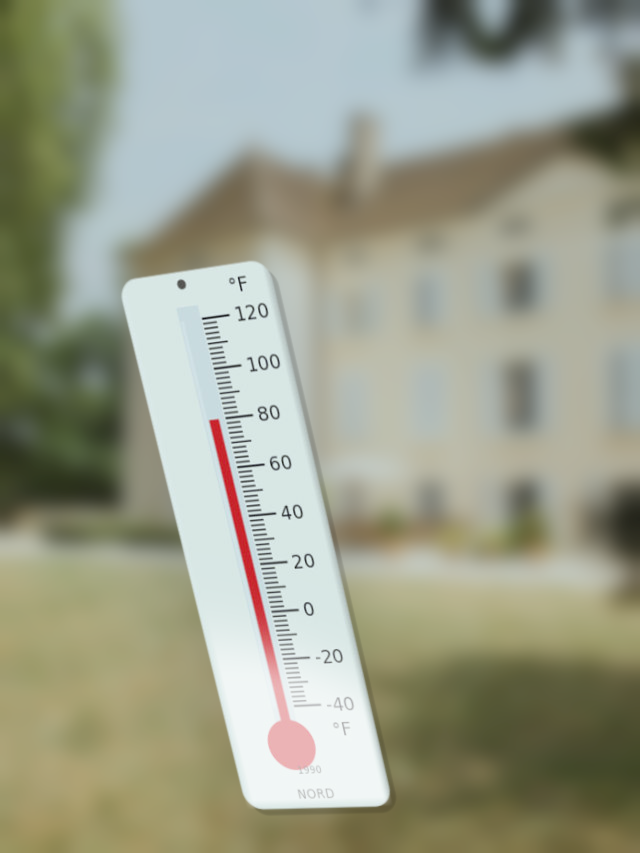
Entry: value=80 unit=°F
